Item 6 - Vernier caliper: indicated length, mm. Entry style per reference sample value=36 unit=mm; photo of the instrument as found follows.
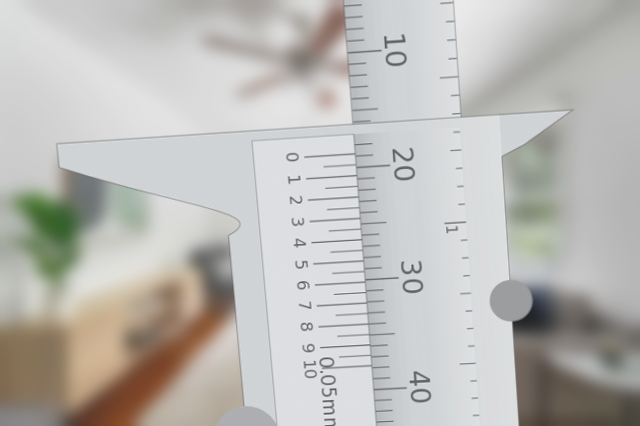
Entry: value=18.8 unit=mm
